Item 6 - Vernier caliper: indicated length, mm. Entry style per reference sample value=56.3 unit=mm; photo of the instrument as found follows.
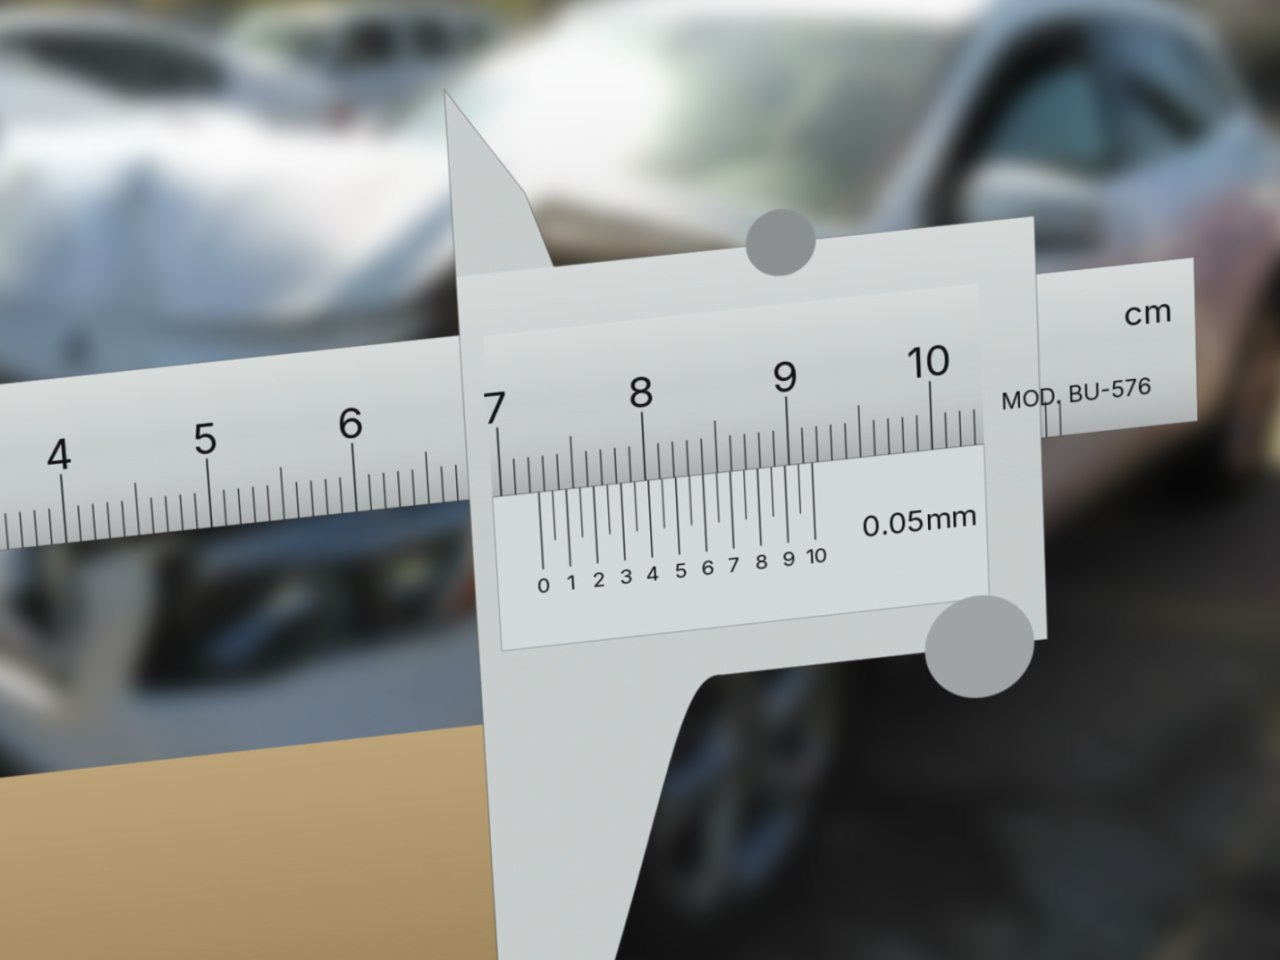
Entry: value=72.6 unit=mm
